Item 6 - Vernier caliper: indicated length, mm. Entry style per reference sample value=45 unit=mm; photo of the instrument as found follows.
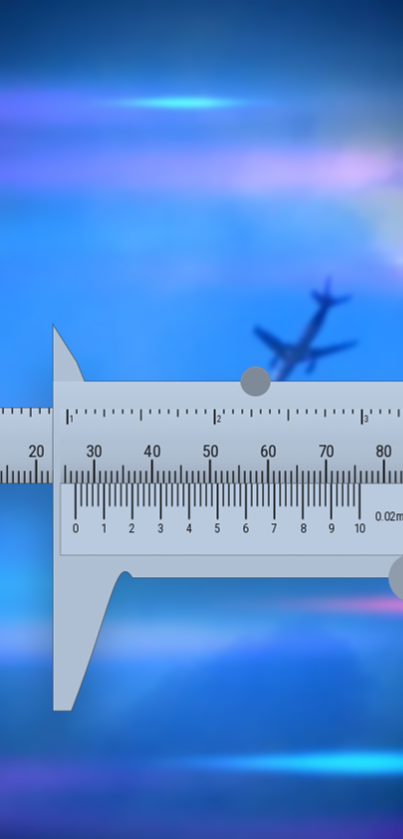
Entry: value=26.8 unit=mm
